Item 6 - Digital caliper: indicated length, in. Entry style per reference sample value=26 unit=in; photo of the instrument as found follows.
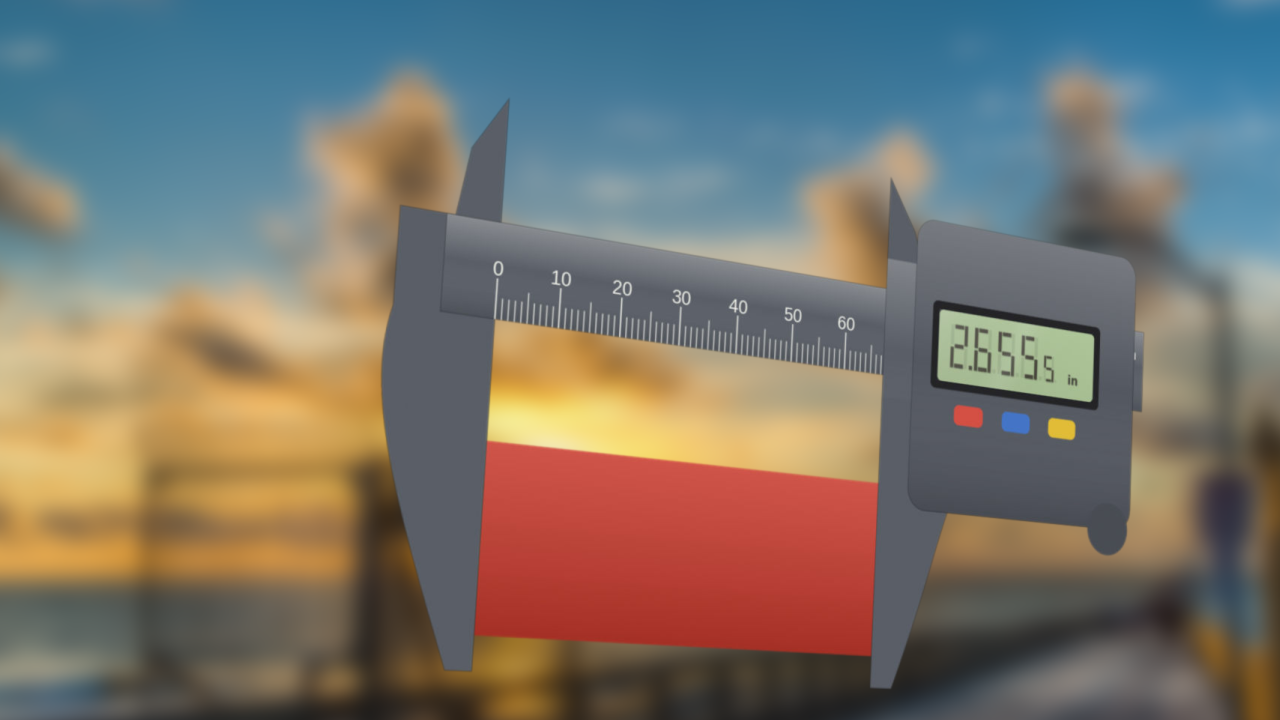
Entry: value=2.6555 unit=in
